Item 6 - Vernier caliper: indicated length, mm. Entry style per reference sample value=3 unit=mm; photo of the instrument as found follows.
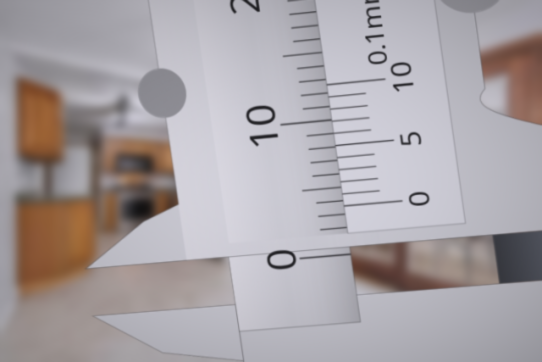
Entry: value=3.6 unit=mm
